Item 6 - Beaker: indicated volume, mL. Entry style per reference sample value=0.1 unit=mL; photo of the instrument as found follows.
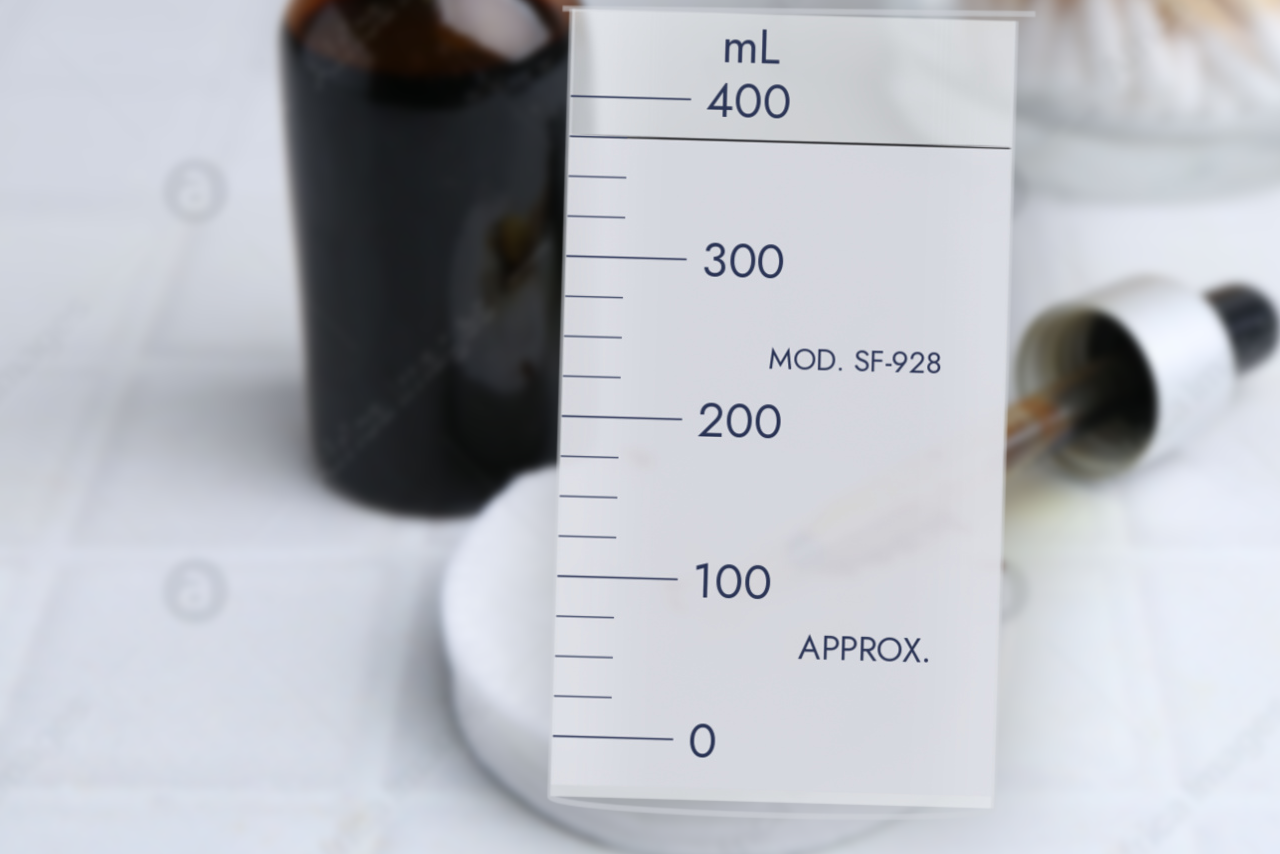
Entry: value=375 unit=mL
